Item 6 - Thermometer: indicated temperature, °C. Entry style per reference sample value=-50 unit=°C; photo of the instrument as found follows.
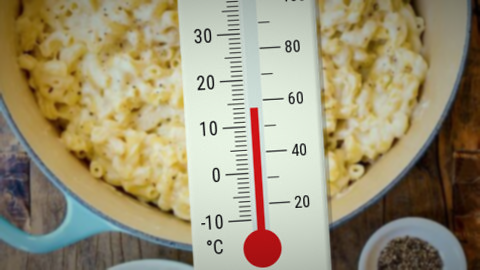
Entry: value=14 unit=°C
